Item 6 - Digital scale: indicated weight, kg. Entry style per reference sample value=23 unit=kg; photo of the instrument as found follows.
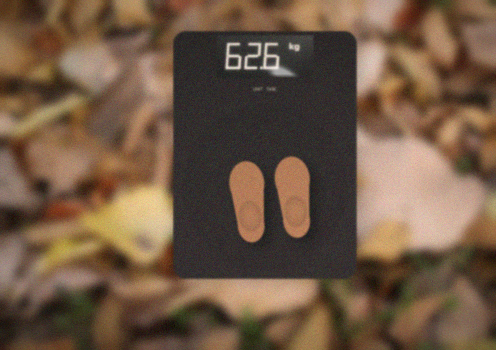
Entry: value=62.6 unit=kg
